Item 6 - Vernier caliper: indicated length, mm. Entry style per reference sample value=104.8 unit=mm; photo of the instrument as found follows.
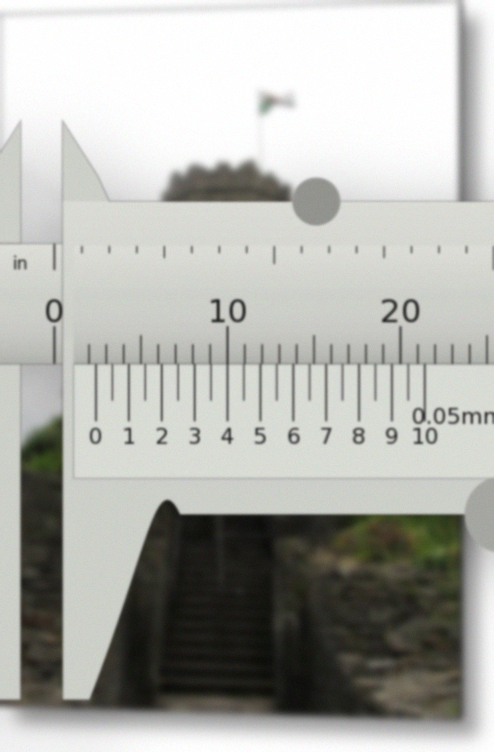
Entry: value=2.4 unit=mm
